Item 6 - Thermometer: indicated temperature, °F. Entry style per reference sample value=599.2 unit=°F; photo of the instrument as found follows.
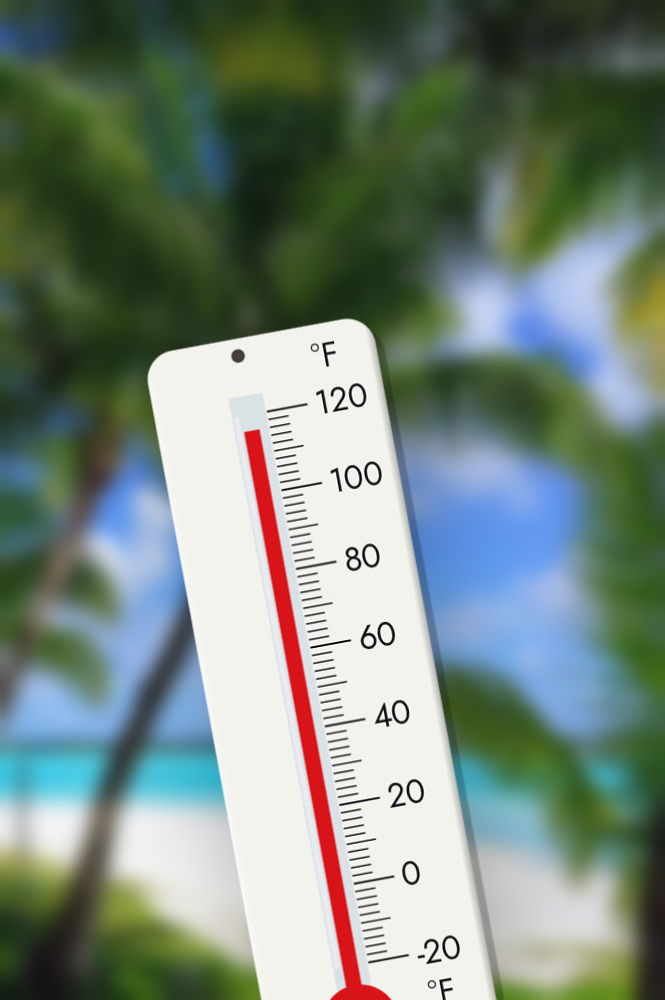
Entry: value=116 unit=°F
